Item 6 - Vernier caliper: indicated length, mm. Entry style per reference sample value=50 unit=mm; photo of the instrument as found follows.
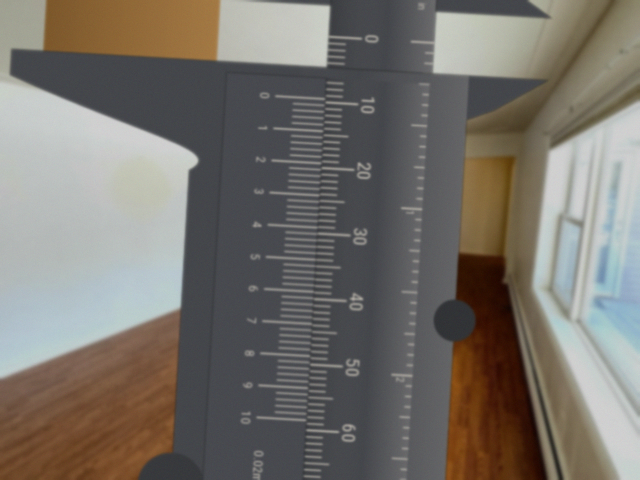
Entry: value=9.5 unit=mm
